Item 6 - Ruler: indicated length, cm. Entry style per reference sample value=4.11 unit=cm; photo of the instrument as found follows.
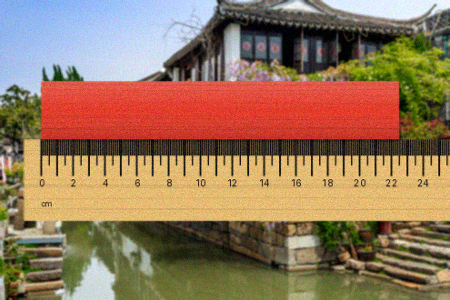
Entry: value=22.5 unit=cm
